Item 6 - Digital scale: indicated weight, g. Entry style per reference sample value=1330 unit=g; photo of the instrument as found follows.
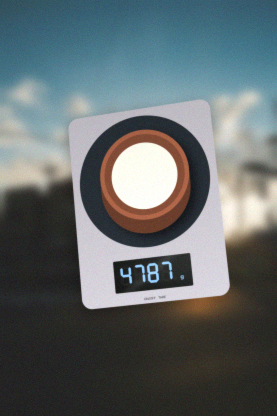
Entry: value=4787 unit=g
